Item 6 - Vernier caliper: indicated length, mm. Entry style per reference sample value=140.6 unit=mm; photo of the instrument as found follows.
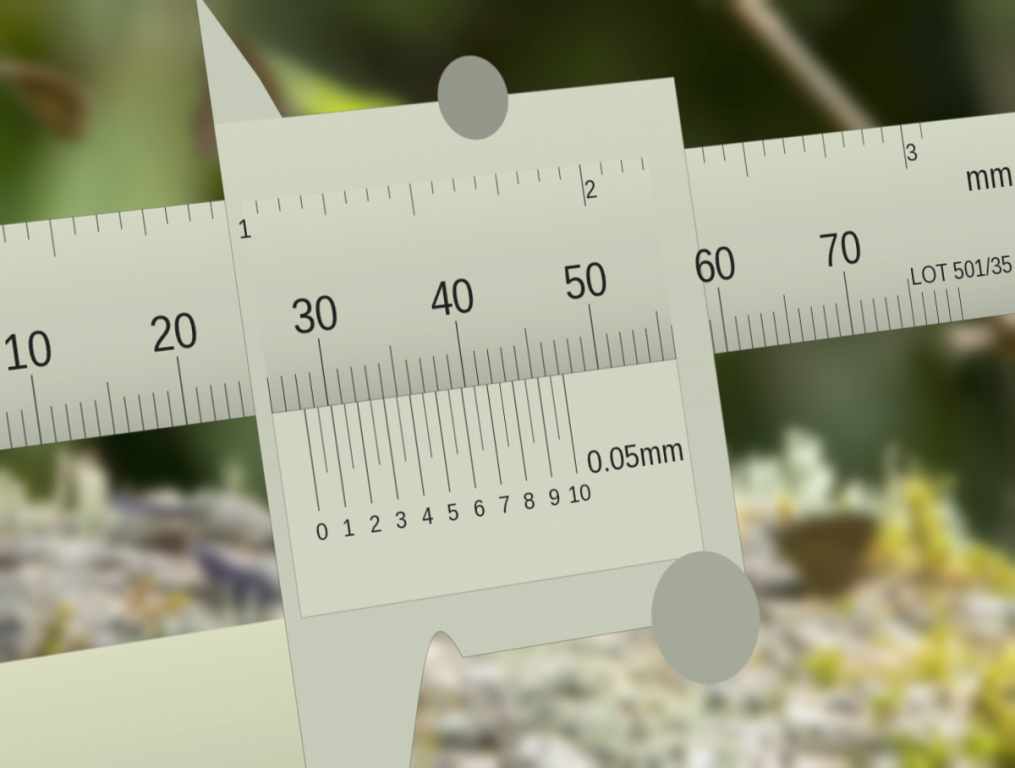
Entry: value=28.3 unit=mm
